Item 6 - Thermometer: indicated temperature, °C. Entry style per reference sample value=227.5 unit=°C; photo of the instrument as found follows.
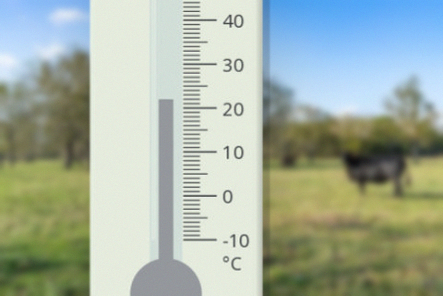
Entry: value=22 unit=°C
